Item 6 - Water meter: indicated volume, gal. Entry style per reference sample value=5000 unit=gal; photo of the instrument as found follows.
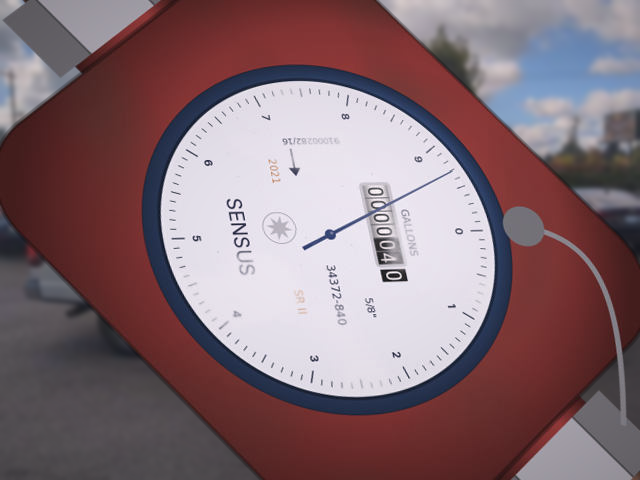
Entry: value=39.3 unit=gal
